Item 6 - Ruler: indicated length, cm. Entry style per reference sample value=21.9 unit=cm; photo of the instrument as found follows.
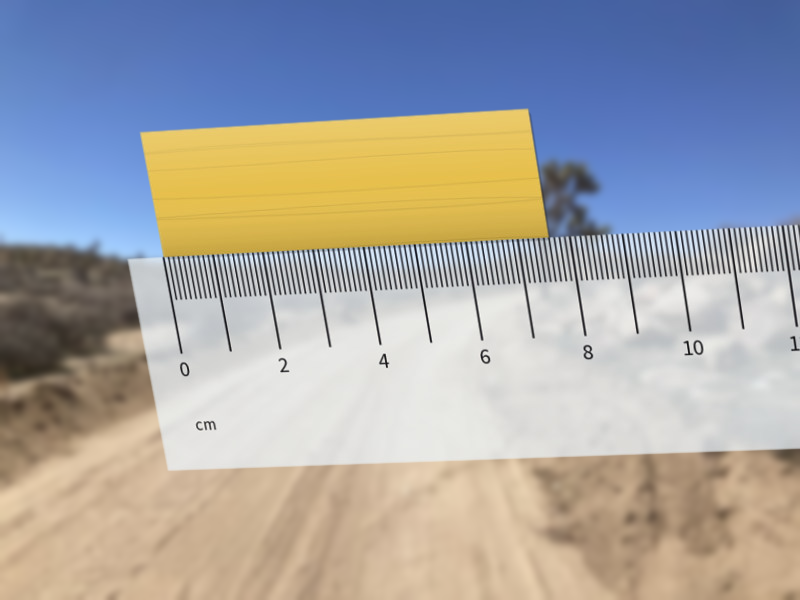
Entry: value=7.6 unit=cm
